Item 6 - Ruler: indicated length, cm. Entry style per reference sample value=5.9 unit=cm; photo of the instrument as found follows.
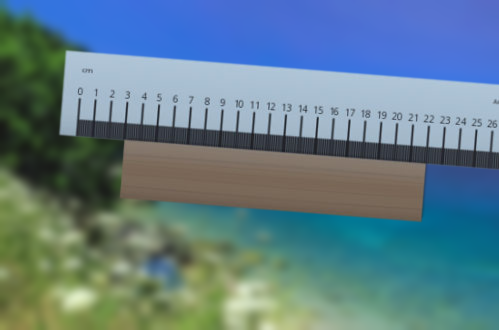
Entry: value=19 unit=cm
